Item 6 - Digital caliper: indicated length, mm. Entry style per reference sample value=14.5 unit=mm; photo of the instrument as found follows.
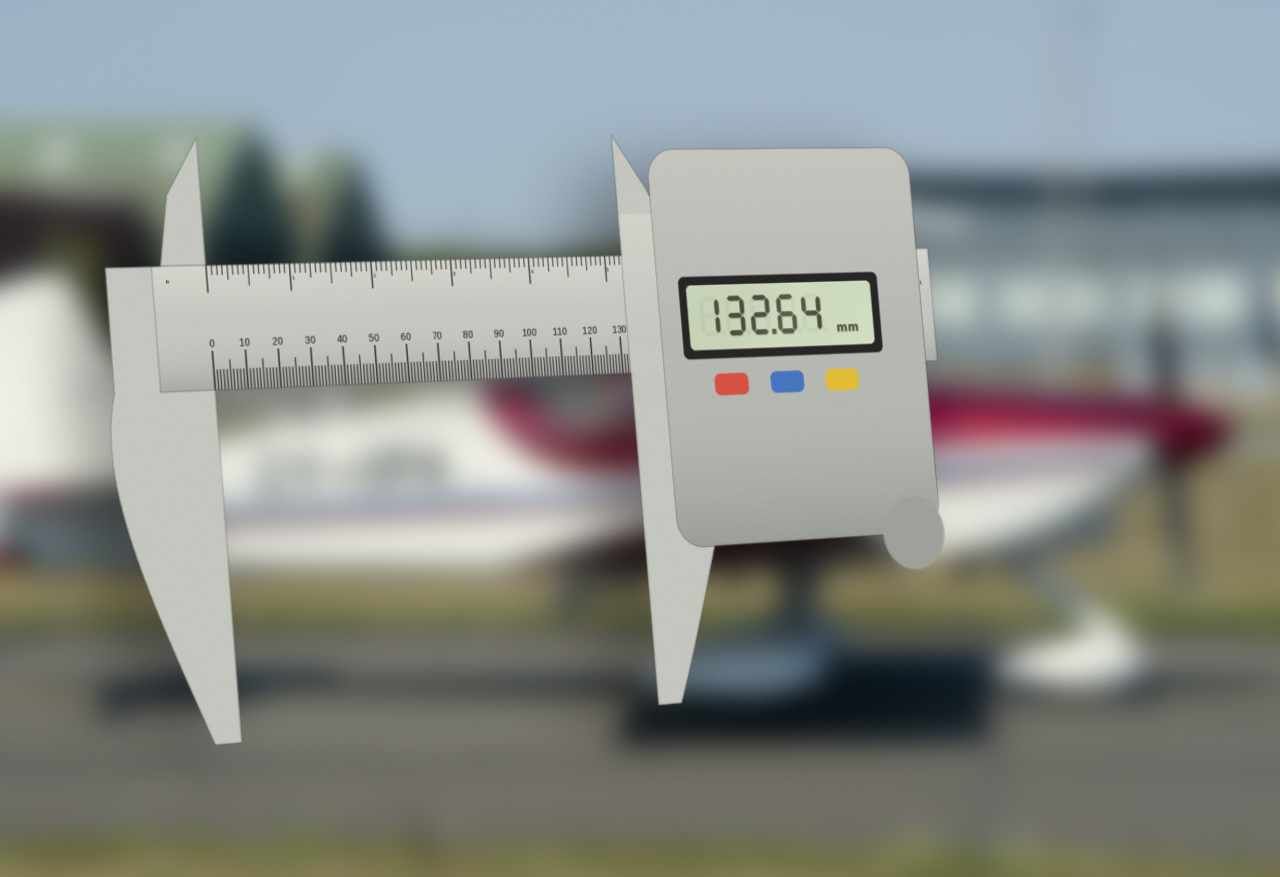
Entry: value=132.64 unit=mm
